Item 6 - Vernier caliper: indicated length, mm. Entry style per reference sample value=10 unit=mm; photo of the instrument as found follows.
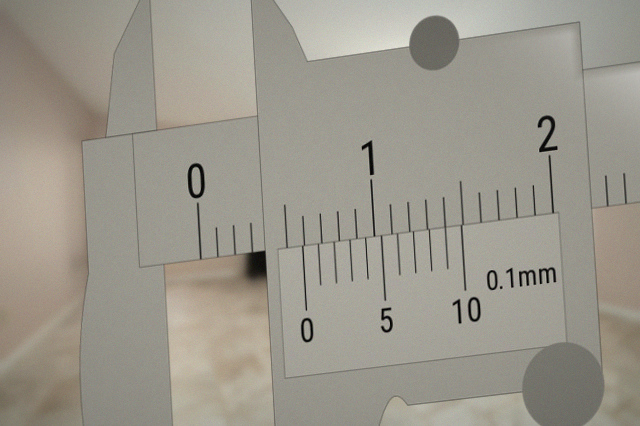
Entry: value=5.9 unit=mm
